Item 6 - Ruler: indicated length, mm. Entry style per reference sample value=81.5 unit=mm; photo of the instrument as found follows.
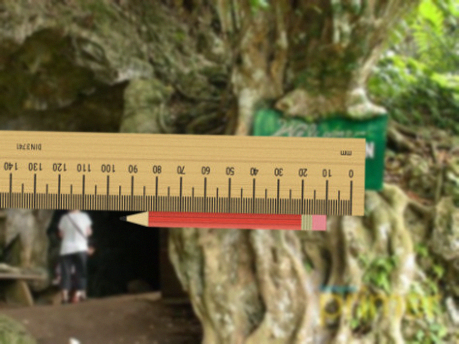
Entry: value=85 unit=mm
